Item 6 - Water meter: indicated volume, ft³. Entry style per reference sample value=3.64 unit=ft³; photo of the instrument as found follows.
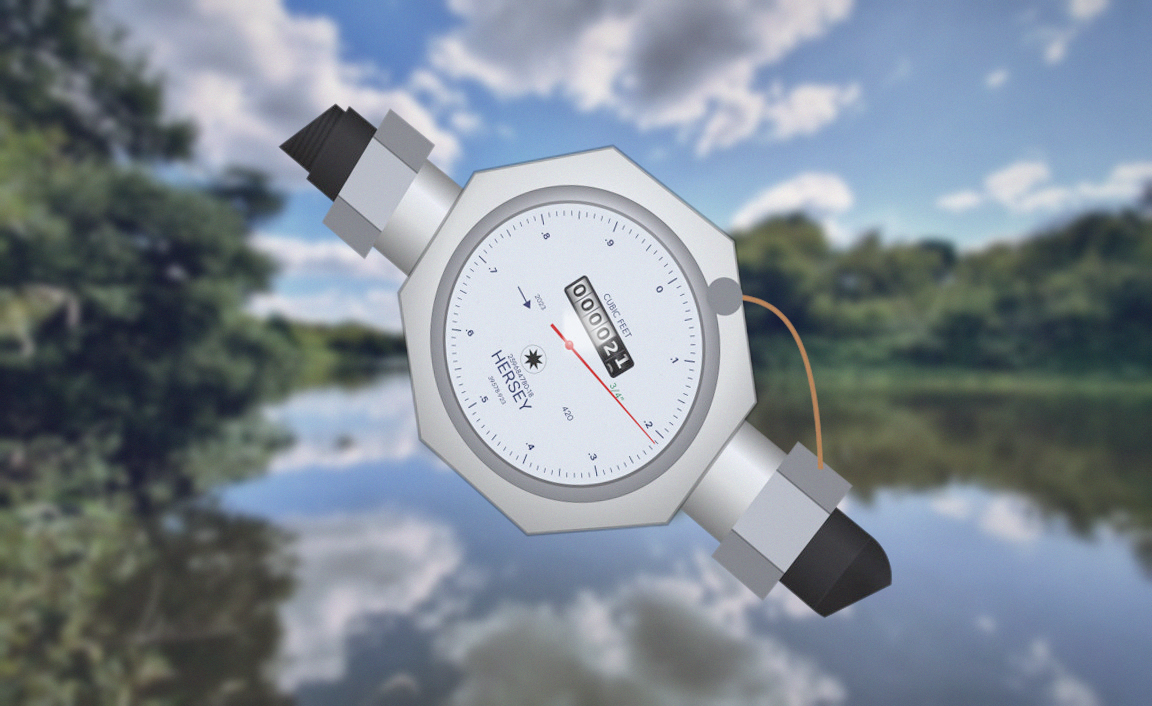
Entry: value=21.21 unit=ft³
